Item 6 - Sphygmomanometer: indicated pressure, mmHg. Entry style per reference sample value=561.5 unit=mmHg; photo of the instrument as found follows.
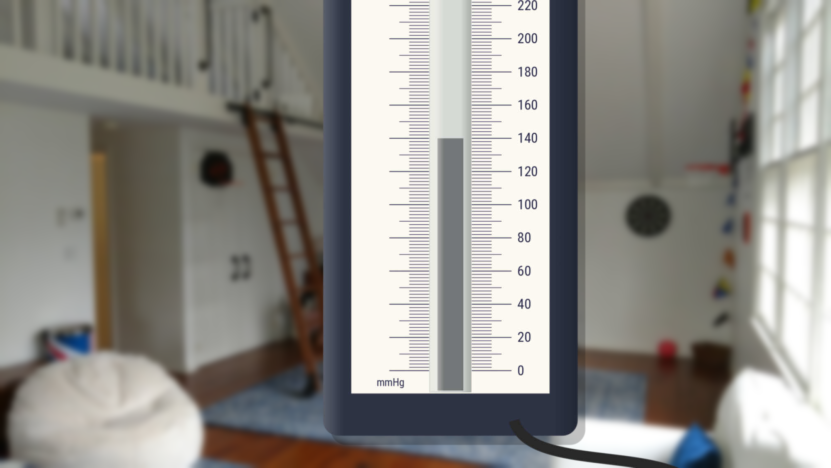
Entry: value=140 unit=mmHg
